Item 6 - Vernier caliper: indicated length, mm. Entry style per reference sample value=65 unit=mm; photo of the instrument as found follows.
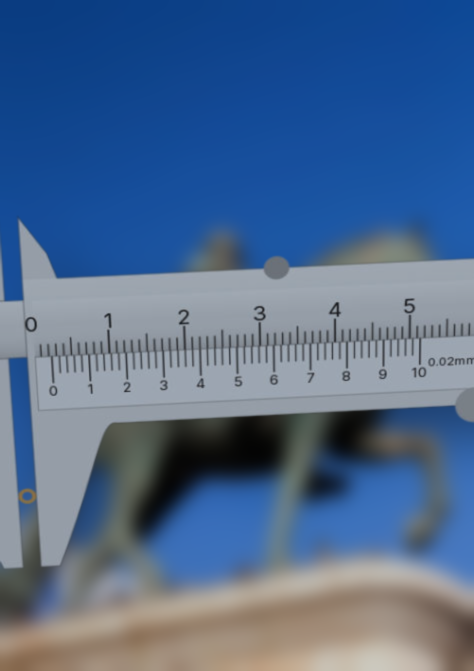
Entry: value=2.4 unit=mm
